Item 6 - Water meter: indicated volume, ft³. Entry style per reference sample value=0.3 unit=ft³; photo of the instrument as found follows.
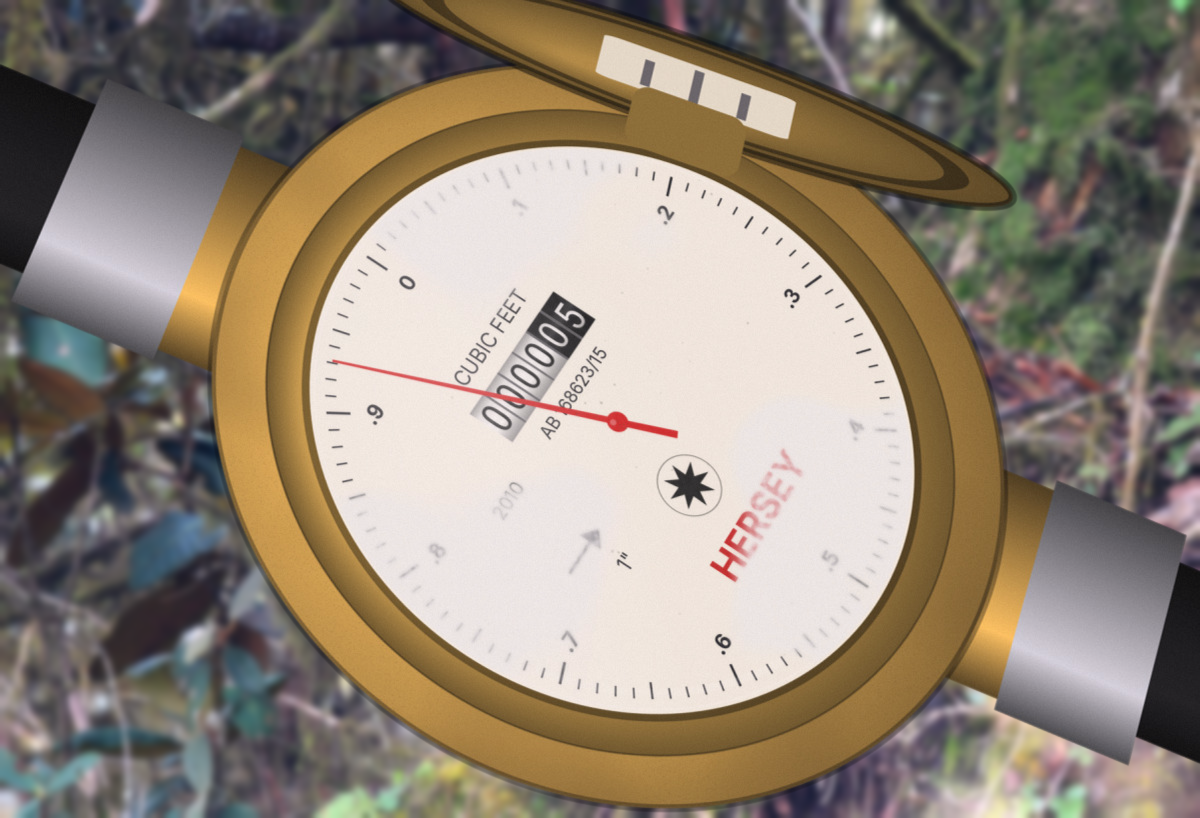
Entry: value=4.93 unit=ft³
